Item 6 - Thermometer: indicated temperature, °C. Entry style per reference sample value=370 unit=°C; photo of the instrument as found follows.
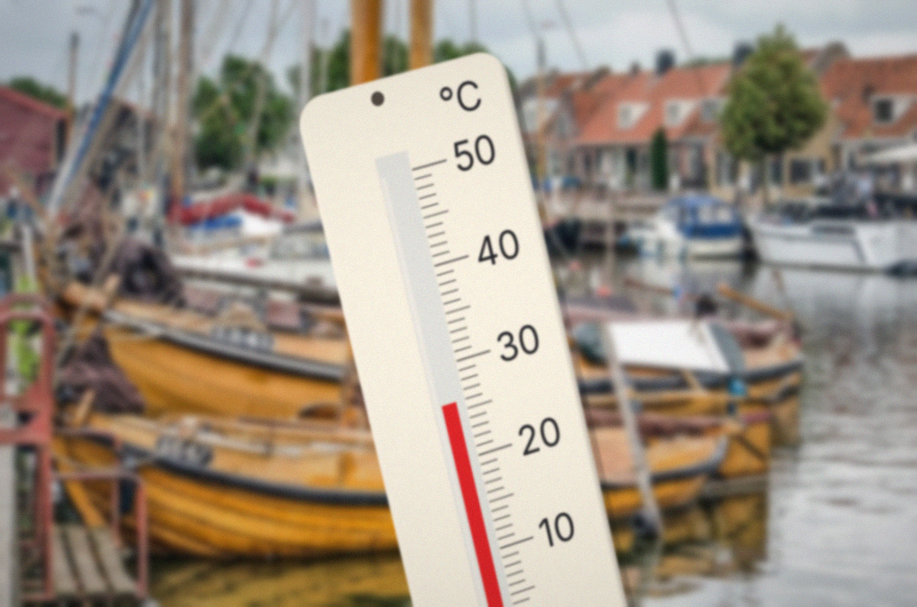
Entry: value=26 unit=°C
